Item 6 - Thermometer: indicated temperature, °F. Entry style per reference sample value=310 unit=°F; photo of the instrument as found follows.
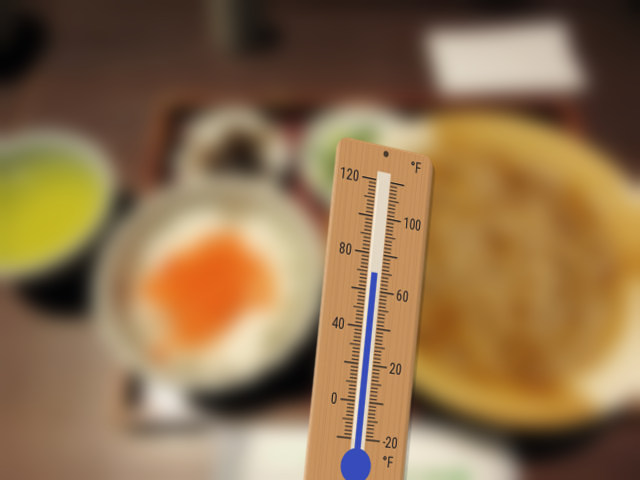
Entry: value=70 unit=°F
